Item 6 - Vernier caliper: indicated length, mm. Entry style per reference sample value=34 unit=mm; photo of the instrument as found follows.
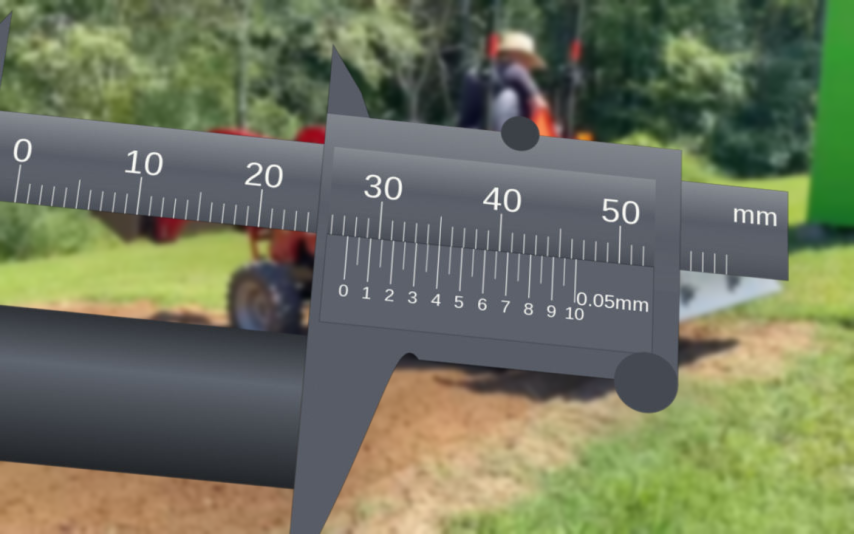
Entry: value=27.4 unit=mm
